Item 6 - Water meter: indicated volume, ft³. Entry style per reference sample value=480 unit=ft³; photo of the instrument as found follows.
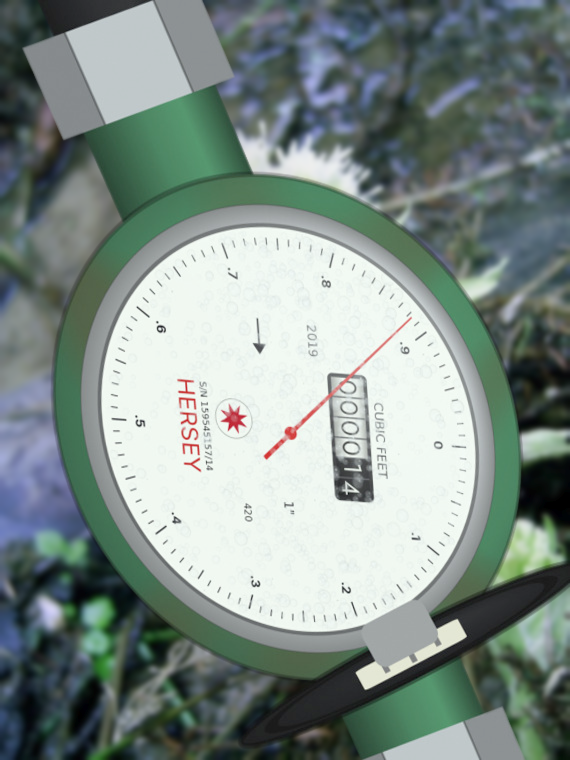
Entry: value=13.88 unit=ft³
